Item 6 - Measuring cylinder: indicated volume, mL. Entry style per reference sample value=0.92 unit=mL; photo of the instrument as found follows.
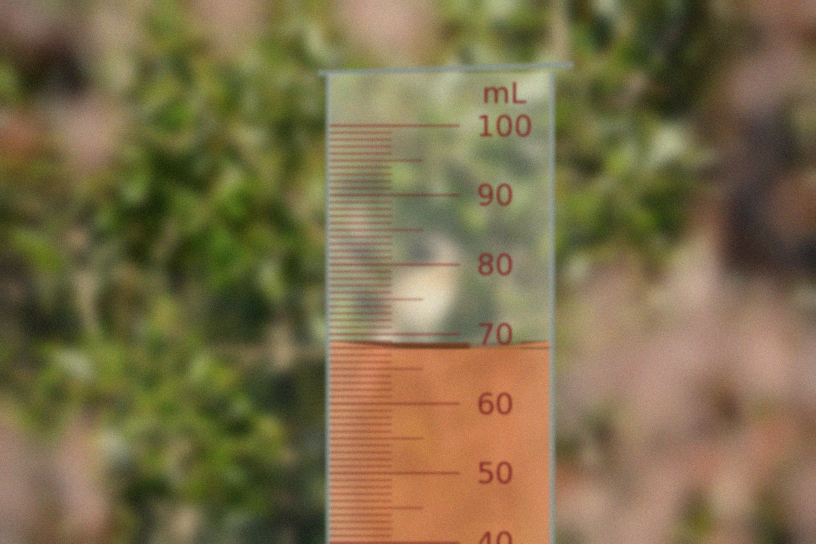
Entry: value=68 unit=mL
